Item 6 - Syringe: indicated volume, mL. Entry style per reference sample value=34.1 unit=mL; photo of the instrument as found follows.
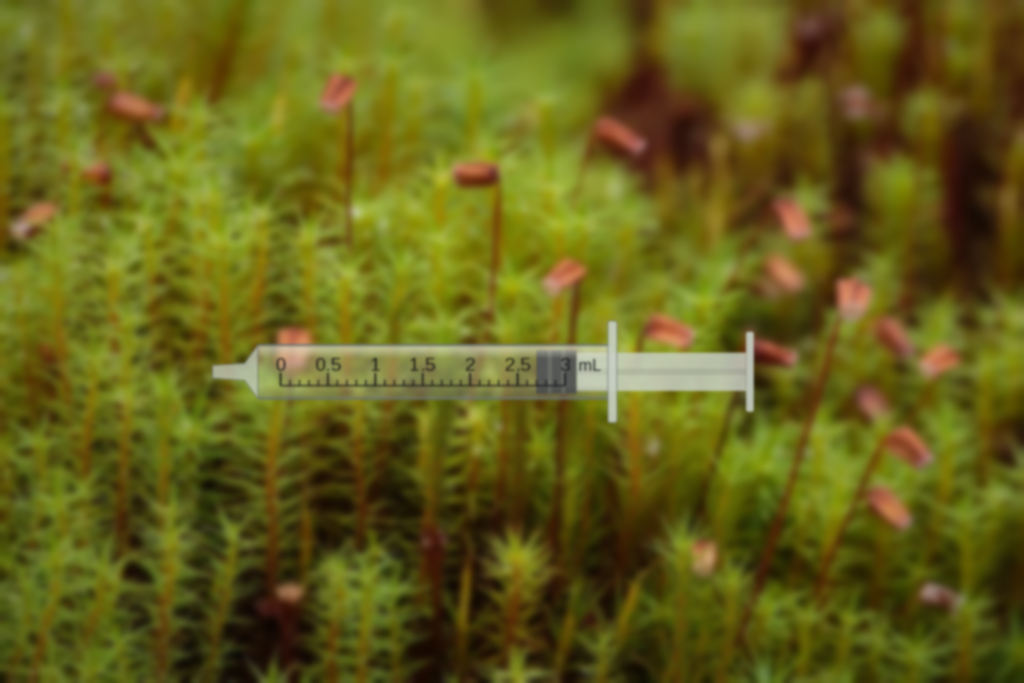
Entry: value=2.7 unit=mL
